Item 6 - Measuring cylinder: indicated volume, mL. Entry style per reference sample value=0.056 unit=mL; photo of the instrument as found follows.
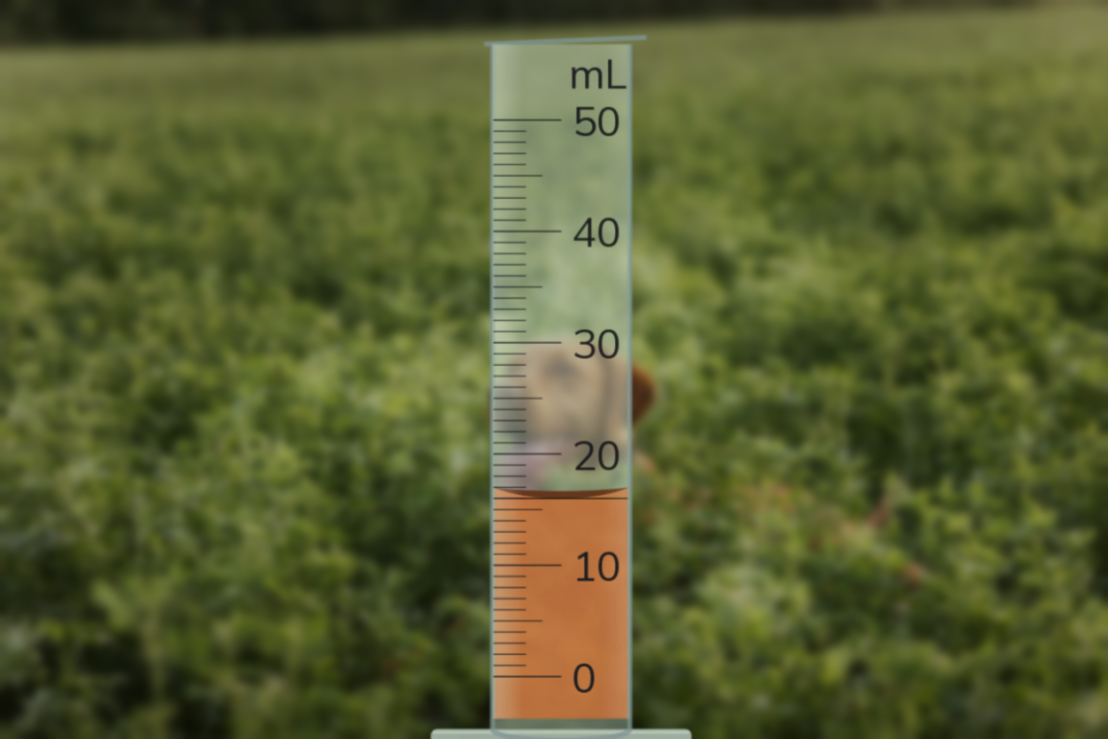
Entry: value=16 unit=mL
